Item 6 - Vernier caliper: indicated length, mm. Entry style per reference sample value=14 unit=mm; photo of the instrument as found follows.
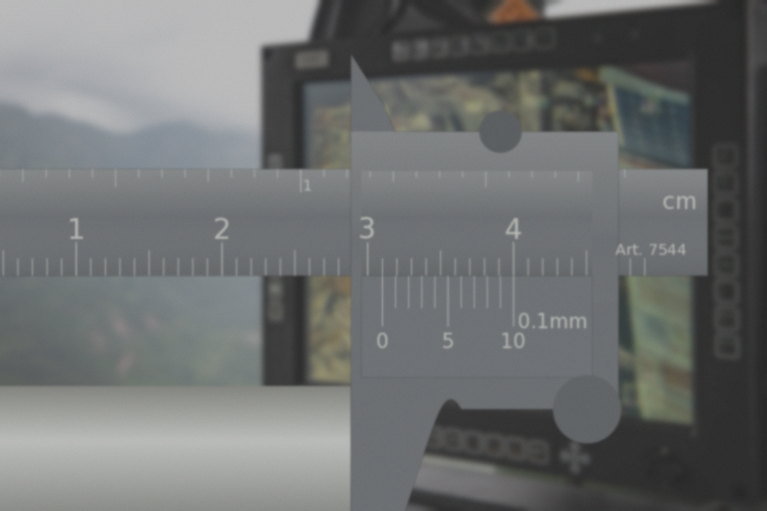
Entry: value=31.0 unit=mm
